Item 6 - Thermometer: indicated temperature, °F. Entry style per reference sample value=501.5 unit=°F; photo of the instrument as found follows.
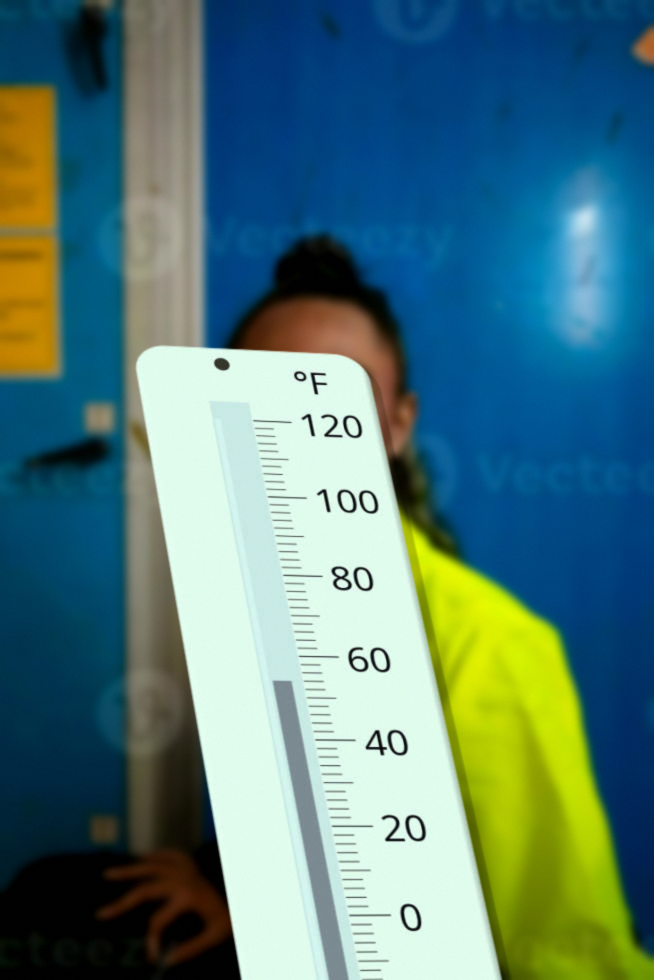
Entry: value=54 unit=°F
